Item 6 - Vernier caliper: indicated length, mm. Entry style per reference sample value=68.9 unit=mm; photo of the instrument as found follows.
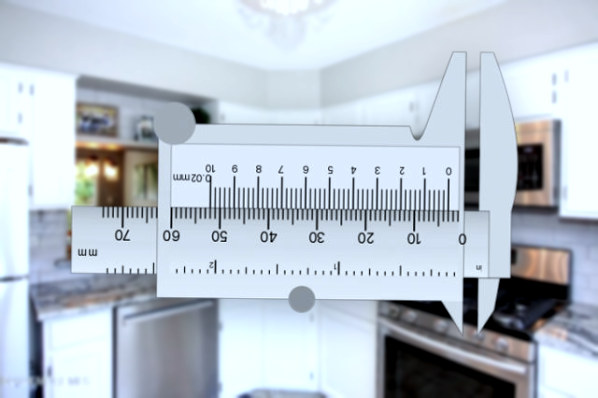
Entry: value=3.0 unit=mm
